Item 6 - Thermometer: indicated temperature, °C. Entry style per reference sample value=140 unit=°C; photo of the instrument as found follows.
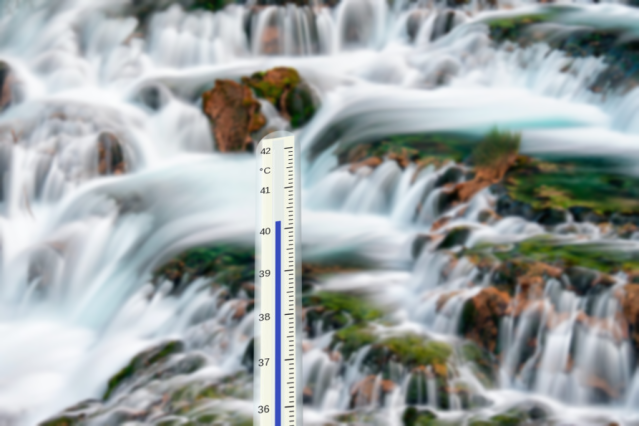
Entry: value=40.2 unit=°C
